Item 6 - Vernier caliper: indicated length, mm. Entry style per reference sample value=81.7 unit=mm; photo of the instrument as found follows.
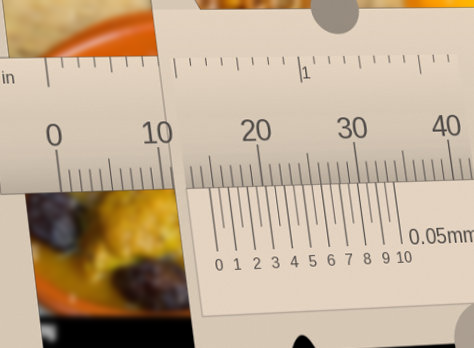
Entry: value=14.6 unit=mm
